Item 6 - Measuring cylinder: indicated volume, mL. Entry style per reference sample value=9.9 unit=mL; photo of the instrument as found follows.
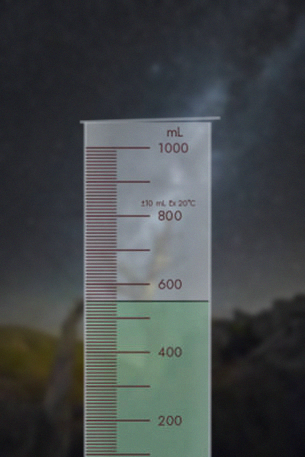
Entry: value=550 unit=mL
